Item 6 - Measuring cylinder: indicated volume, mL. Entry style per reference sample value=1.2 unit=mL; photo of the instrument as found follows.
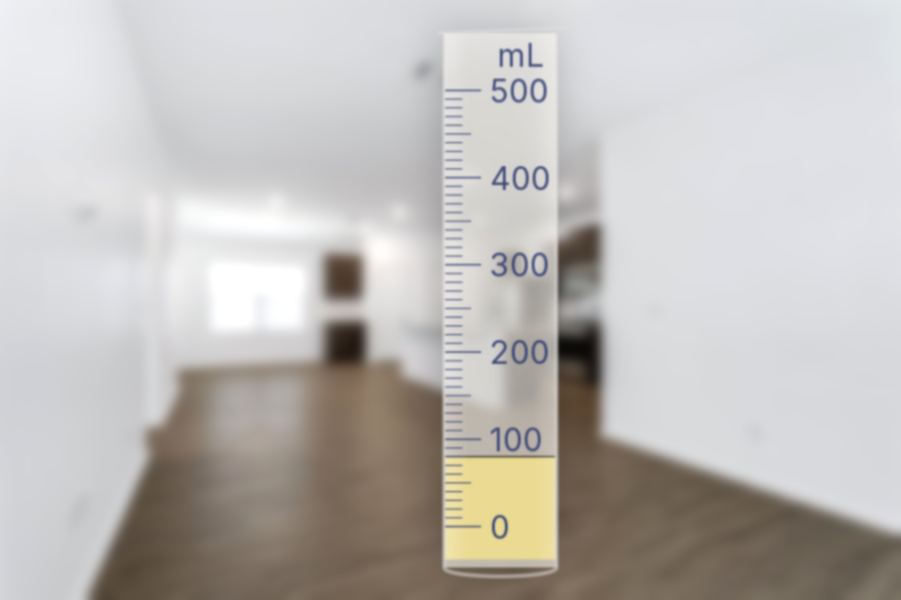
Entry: value=80 unit=mL
